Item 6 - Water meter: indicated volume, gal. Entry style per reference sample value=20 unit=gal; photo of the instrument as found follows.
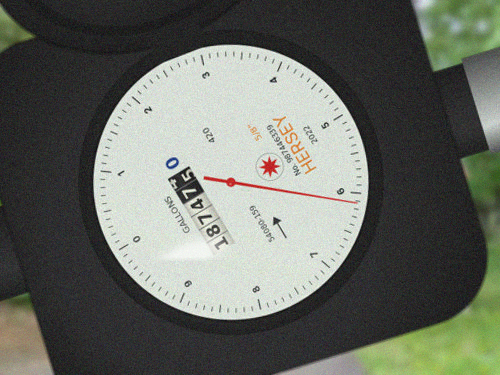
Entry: value=1874746.1 unit=gal
